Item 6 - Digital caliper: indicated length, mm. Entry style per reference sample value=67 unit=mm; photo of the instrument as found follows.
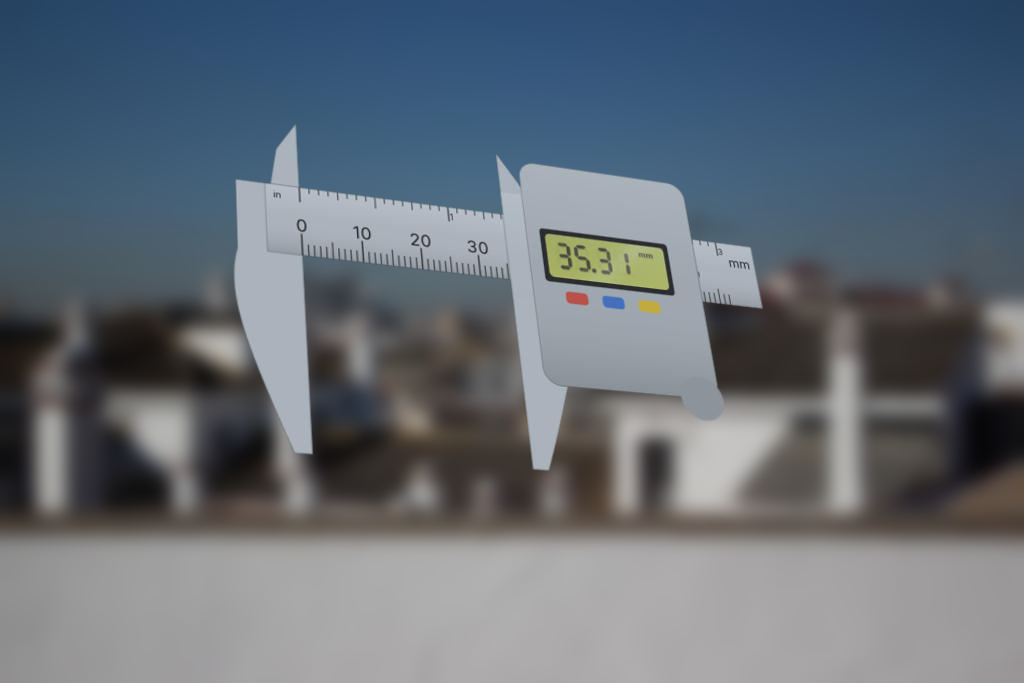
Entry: value=35.31 unit=mm
